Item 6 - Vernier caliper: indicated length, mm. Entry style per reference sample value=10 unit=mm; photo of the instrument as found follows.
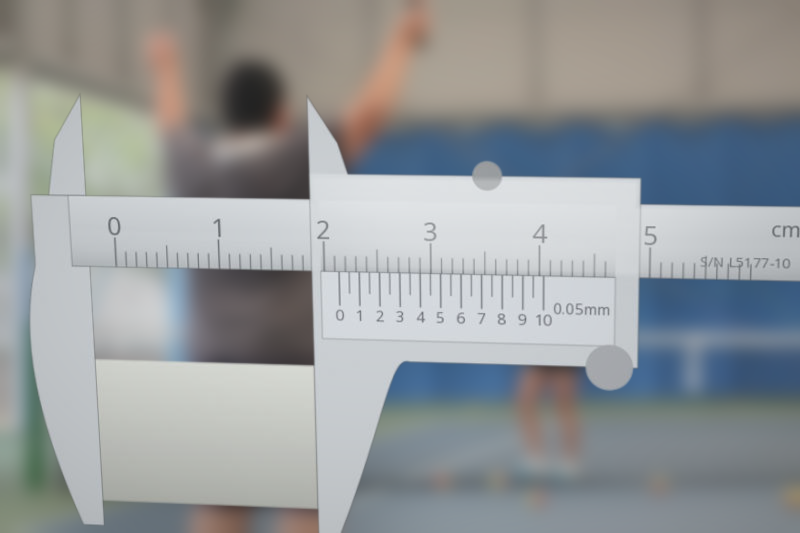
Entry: value=21.4 unit=mm
